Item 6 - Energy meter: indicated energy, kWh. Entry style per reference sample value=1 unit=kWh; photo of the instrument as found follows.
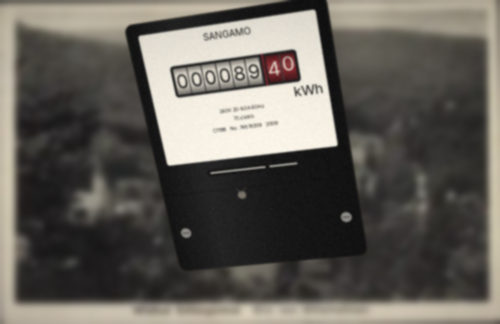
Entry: value=89.40 unit=kWh
